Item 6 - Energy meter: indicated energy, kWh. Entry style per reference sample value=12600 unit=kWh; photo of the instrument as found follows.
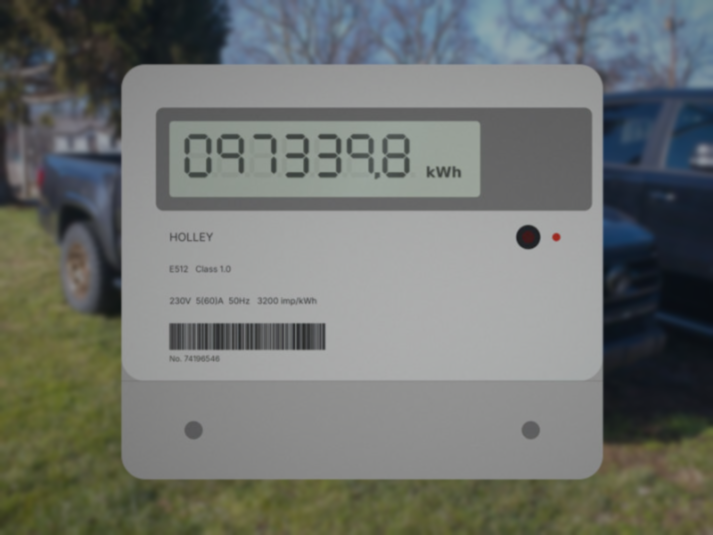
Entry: value=97339.8 unit=kWh
